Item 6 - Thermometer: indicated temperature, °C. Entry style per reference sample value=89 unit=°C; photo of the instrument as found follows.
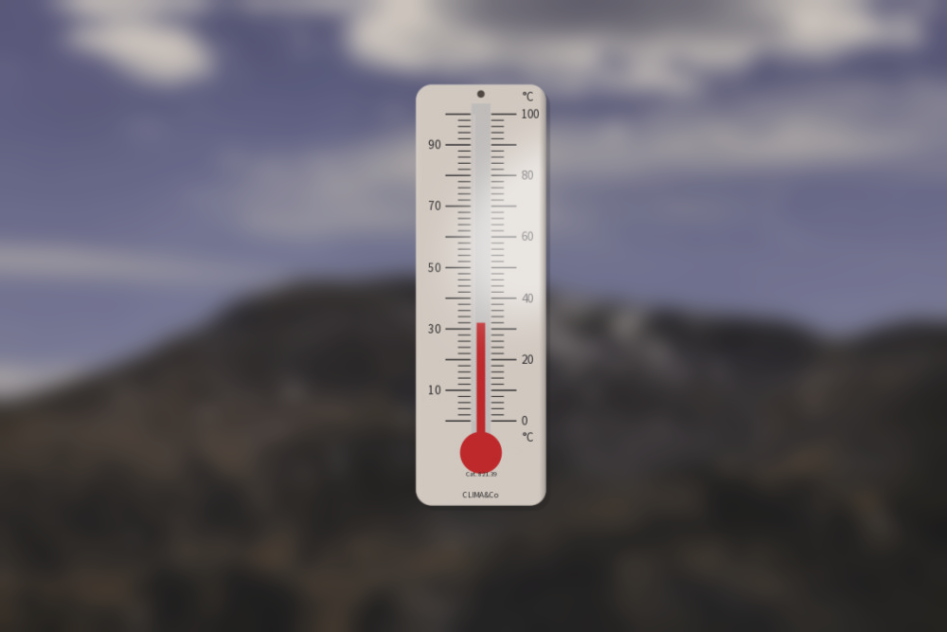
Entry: value=32 unit=°C
